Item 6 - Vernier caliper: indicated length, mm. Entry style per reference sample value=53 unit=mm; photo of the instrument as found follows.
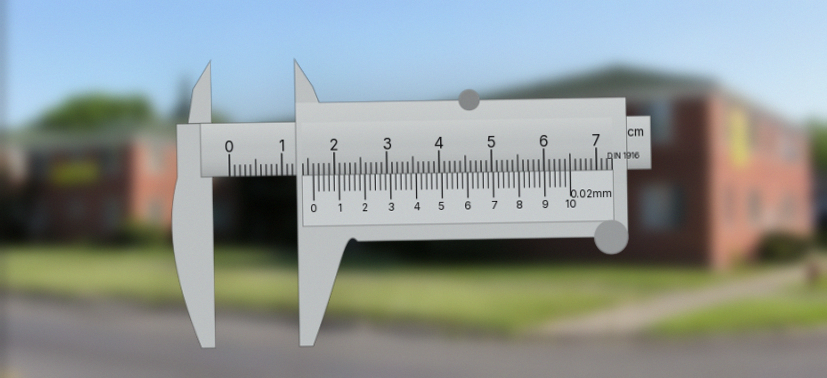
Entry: value=16.0 unit=mm
